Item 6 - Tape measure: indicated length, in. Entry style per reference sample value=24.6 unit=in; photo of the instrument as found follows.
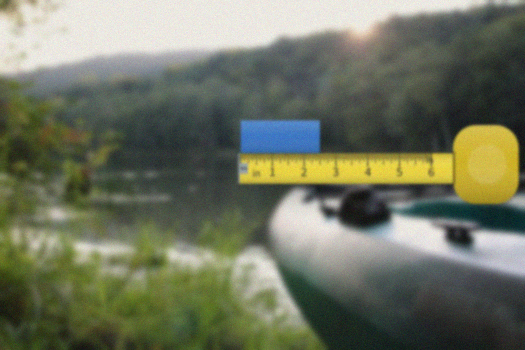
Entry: value=2.5 unit=in
